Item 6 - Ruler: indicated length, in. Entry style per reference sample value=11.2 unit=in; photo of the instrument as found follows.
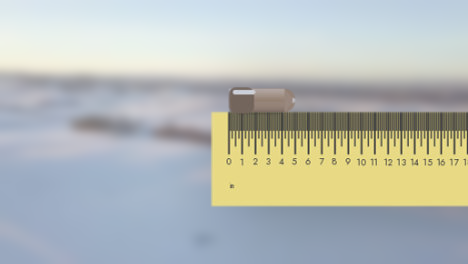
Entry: value=5 unit=in
